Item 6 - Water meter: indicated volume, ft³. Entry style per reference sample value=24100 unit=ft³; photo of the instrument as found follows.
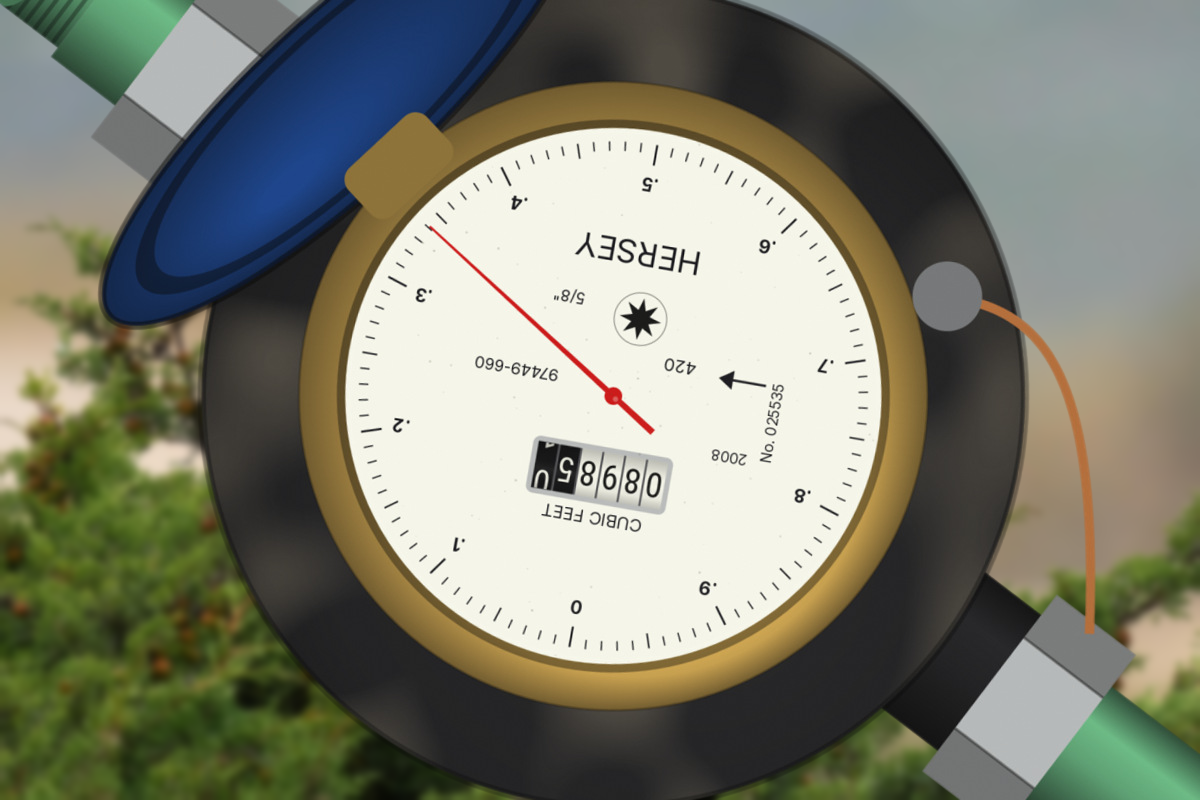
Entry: value=89850.34 unit=ft³
